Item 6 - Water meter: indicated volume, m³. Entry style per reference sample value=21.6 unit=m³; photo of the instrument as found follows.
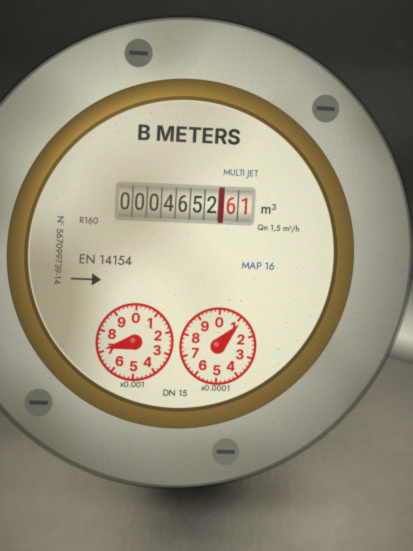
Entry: value=4652.6171 unit=m³
